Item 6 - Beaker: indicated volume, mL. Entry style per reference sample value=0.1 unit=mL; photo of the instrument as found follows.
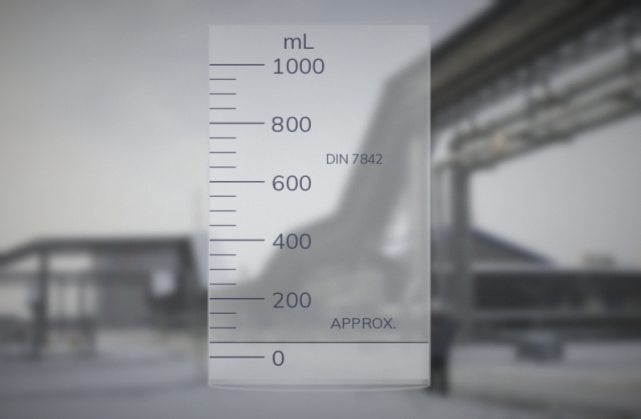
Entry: value=50 unit=mL
